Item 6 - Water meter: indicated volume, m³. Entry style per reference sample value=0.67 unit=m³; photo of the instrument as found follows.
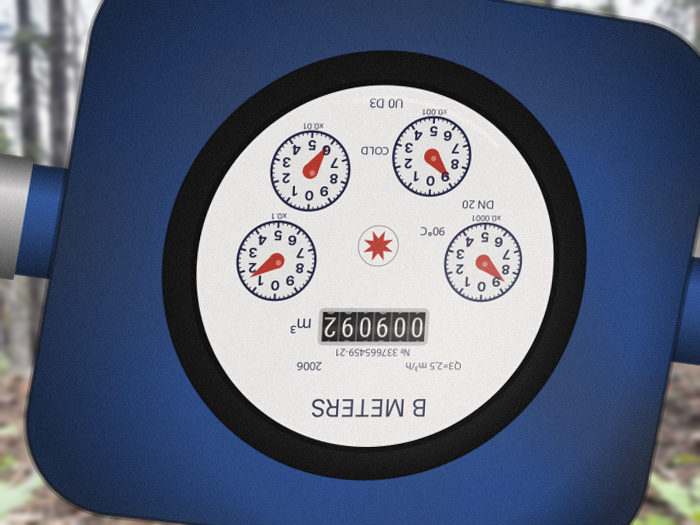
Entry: value=9092.1588 unit=m³
